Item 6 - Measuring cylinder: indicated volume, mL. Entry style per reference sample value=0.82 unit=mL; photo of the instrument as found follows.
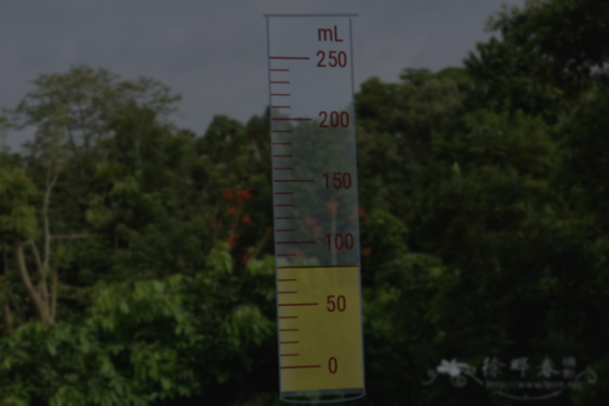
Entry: value=80 unit=mL
